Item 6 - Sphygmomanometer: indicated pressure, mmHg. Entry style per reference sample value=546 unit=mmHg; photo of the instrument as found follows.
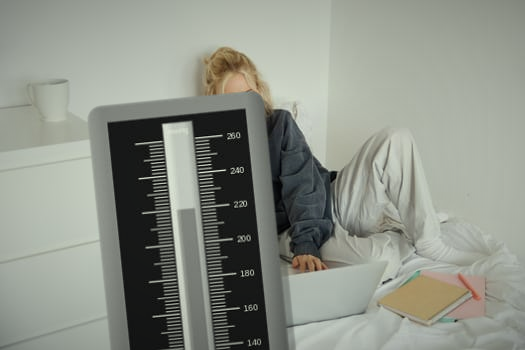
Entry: value=220 unit=mmHg
